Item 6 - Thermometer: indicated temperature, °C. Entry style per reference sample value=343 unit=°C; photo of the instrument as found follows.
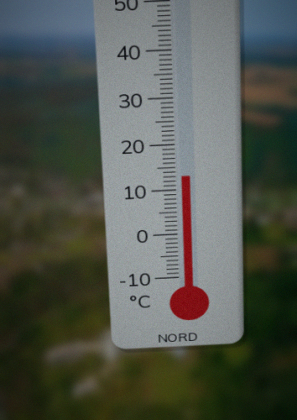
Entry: value=13 unit=°C
